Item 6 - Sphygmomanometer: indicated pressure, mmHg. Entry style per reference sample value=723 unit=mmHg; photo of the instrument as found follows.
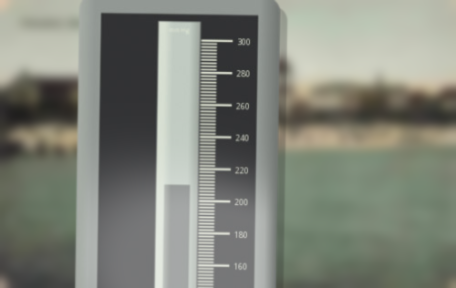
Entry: value=210 unit=mmHg
